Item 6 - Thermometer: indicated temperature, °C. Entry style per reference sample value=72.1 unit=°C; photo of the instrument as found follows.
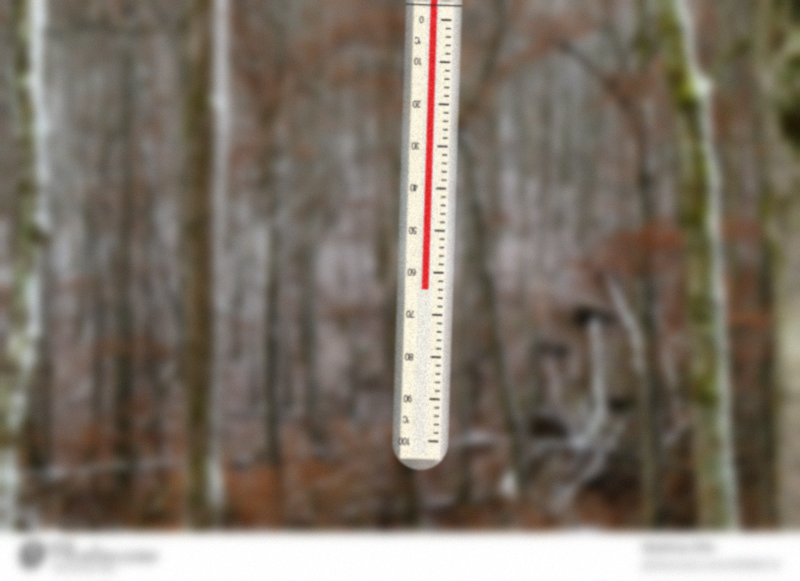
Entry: value=64 unit=°C
